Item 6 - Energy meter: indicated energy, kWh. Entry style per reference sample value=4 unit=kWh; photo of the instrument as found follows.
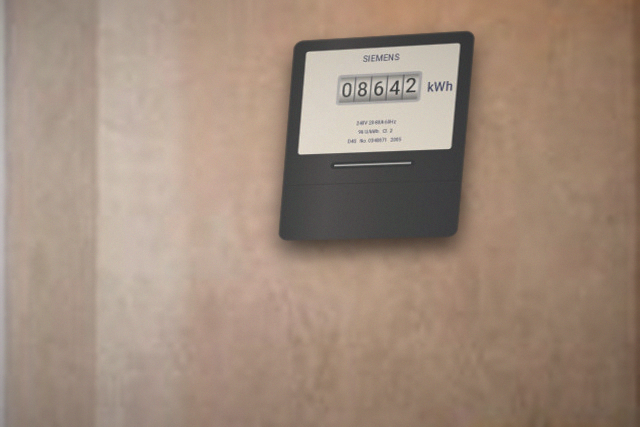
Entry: value=8642 unit=kWh
